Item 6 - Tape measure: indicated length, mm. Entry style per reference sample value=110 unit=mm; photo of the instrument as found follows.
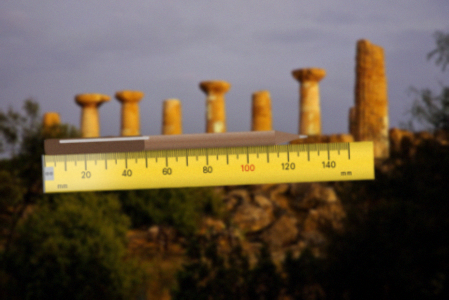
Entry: value=130 unit=mm
